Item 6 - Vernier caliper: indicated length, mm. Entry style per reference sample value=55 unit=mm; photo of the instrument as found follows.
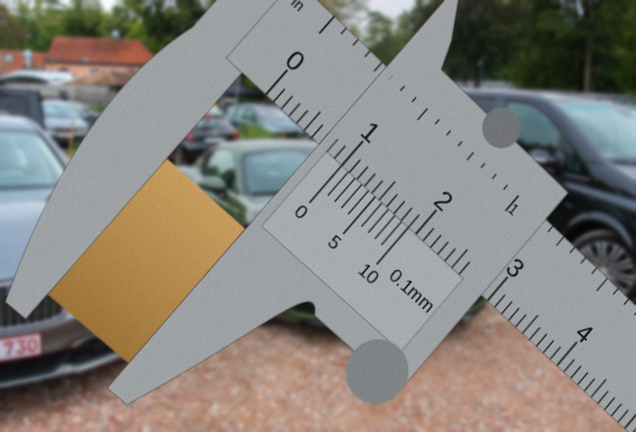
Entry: value=10.0 unit=mm
